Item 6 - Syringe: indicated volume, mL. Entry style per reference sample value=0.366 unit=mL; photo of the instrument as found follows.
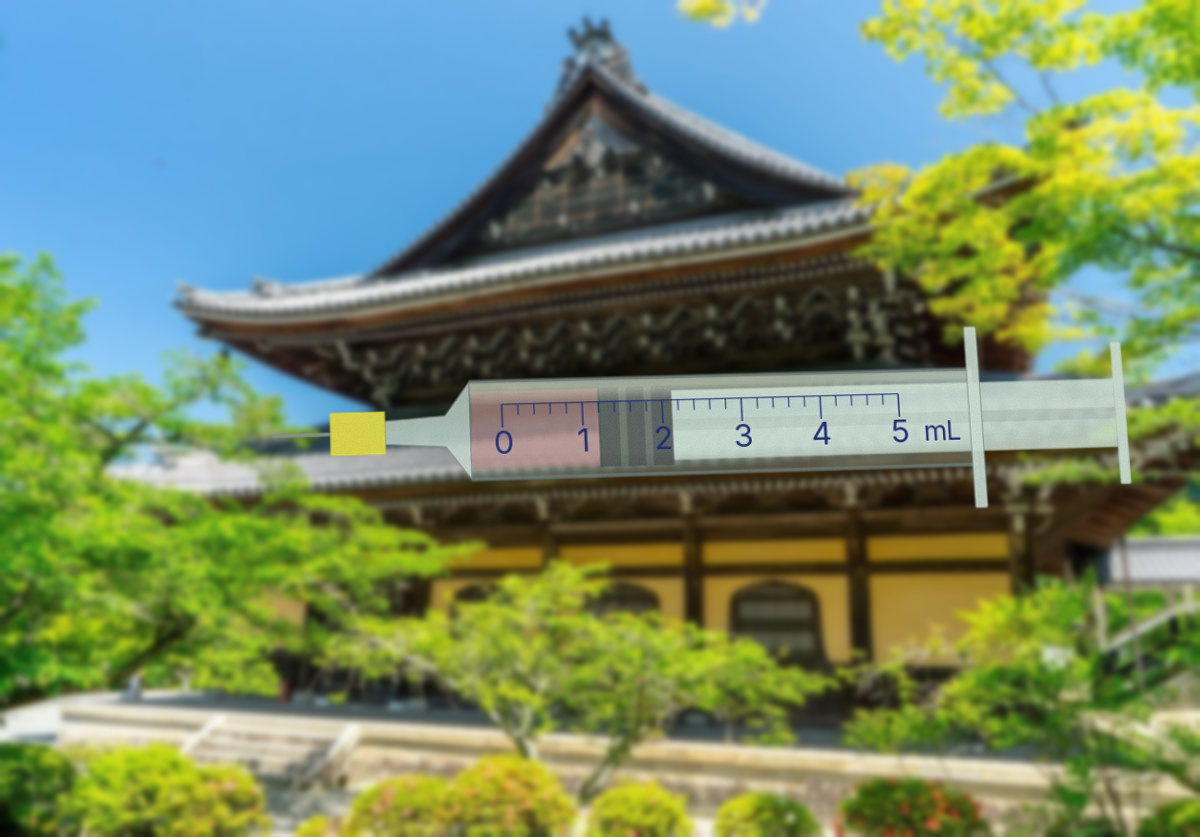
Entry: value=1.2 unit=mL
